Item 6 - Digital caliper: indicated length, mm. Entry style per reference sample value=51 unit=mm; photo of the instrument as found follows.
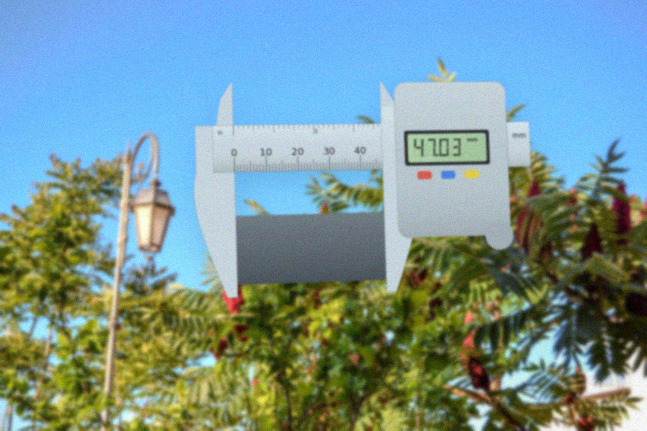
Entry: value=47.03 unit=mm
